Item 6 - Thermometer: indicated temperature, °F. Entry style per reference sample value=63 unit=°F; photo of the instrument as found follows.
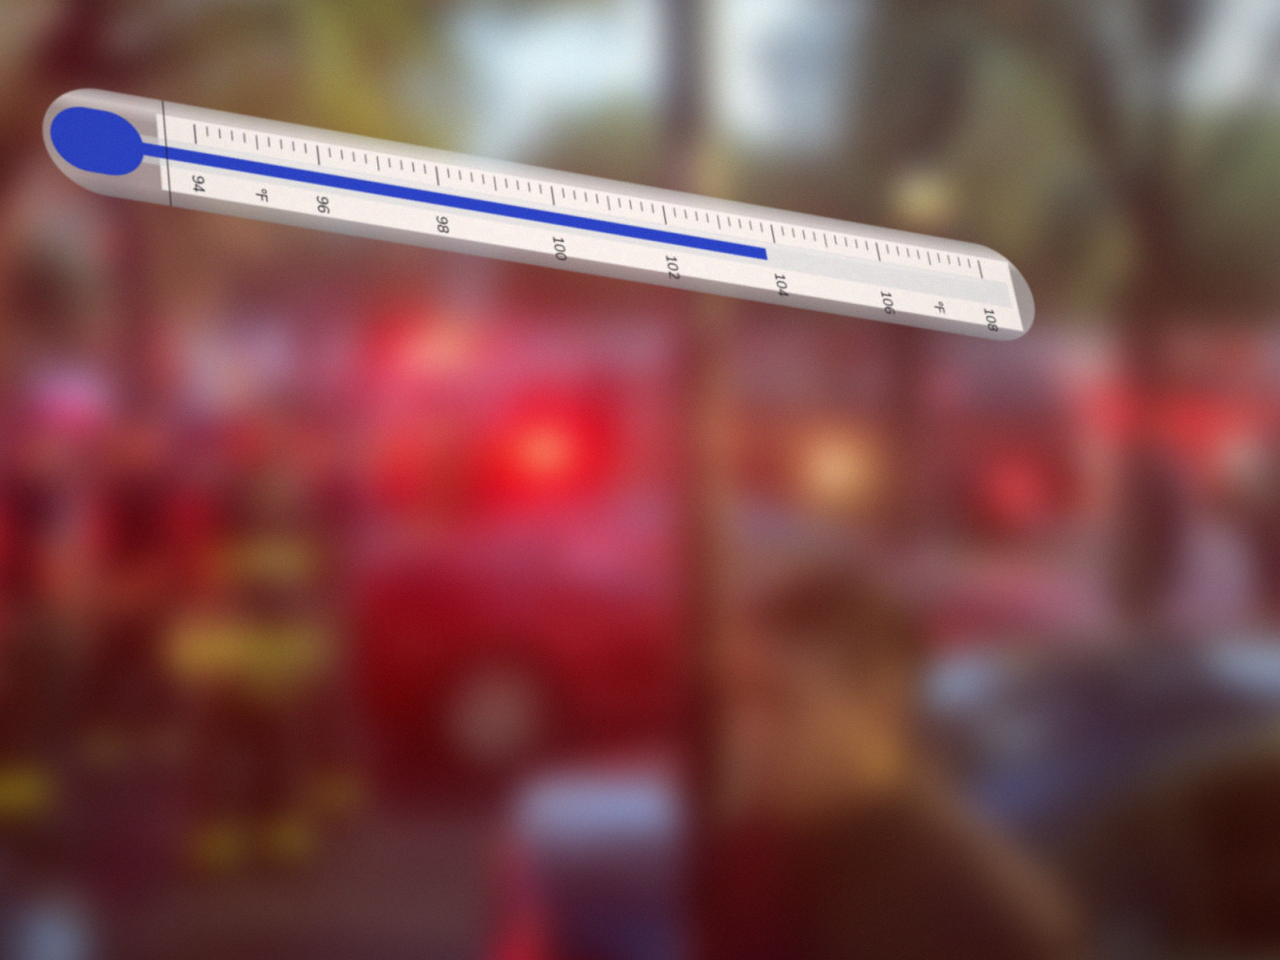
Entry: value=103.8 unit=°F
